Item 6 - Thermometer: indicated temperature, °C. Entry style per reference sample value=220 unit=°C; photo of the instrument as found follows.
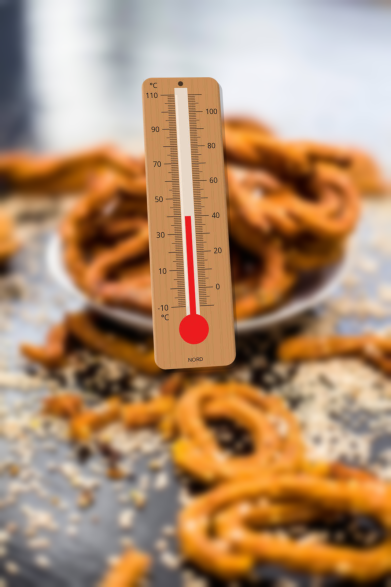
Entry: value=40 unit=°C
